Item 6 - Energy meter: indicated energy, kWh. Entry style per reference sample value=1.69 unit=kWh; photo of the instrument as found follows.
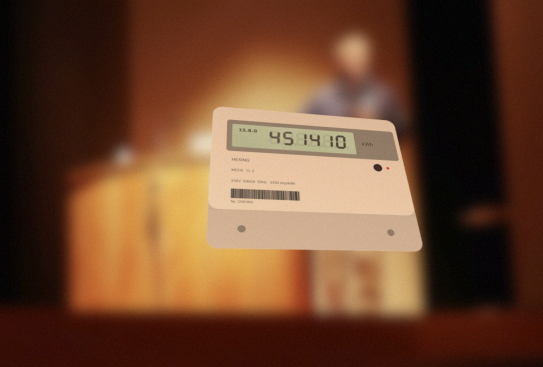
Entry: value=451410 unit=kWh
